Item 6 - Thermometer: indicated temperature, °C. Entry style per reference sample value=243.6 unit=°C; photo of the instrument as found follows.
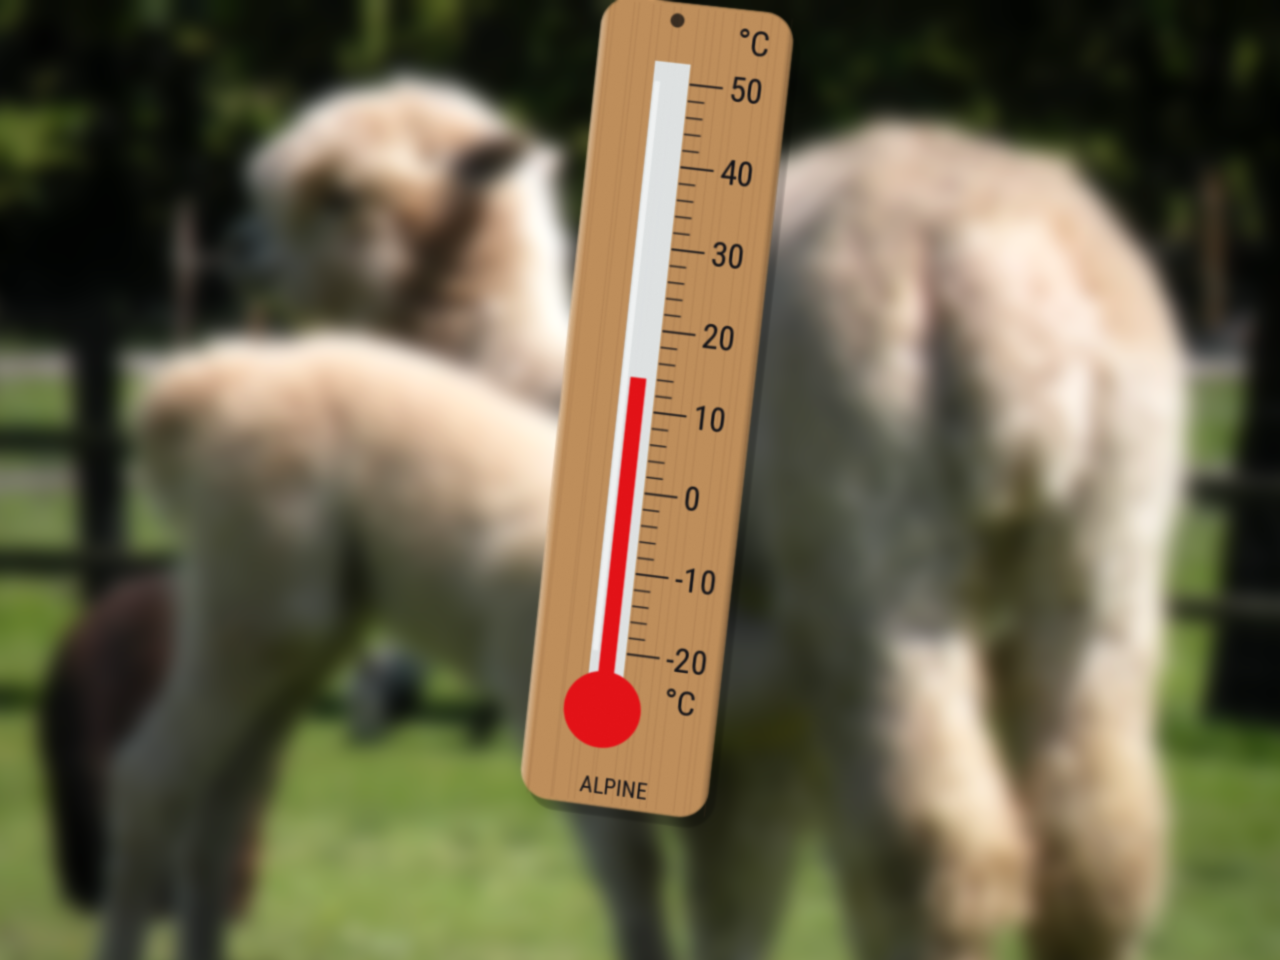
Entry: value=14 unit=°C
